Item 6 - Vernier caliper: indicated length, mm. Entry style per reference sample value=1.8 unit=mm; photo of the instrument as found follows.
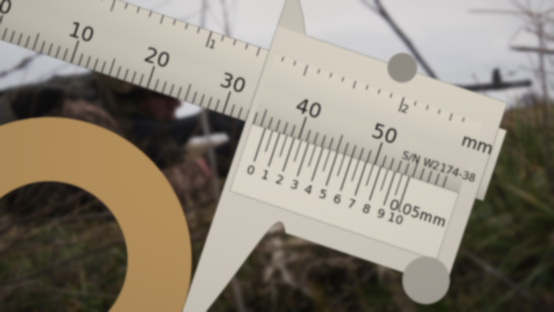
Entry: value=35.6 unit=mm
